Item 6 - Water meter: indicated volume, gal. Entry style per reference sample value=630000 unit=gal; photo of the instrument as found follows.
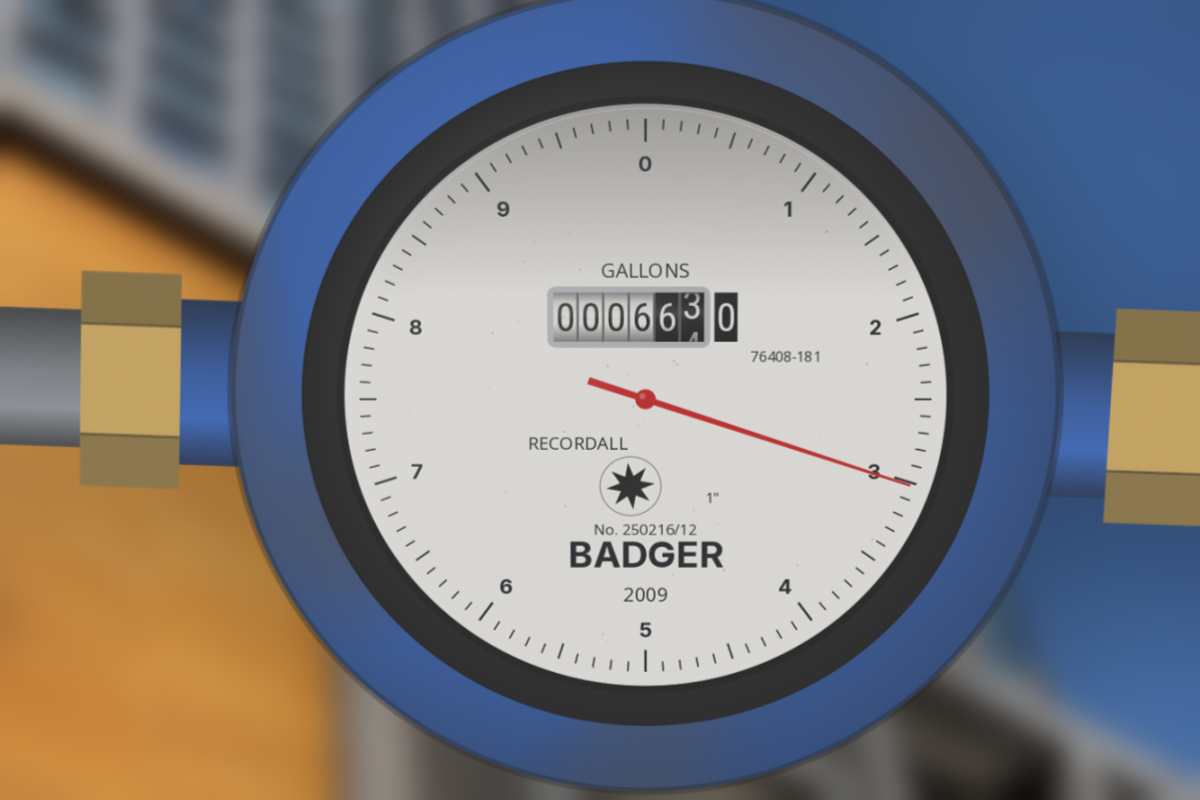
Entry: value=6633.0 unit=gal
